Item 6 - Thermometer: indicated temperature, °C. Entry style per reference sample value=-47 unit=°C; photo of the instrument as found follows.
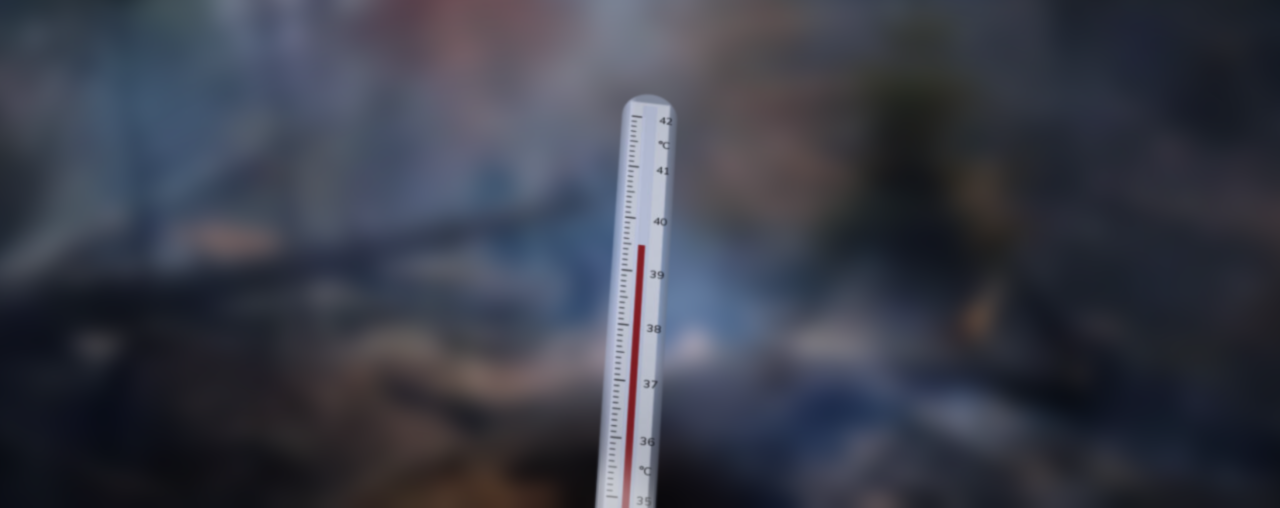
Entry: value=39.5 unit=°C
